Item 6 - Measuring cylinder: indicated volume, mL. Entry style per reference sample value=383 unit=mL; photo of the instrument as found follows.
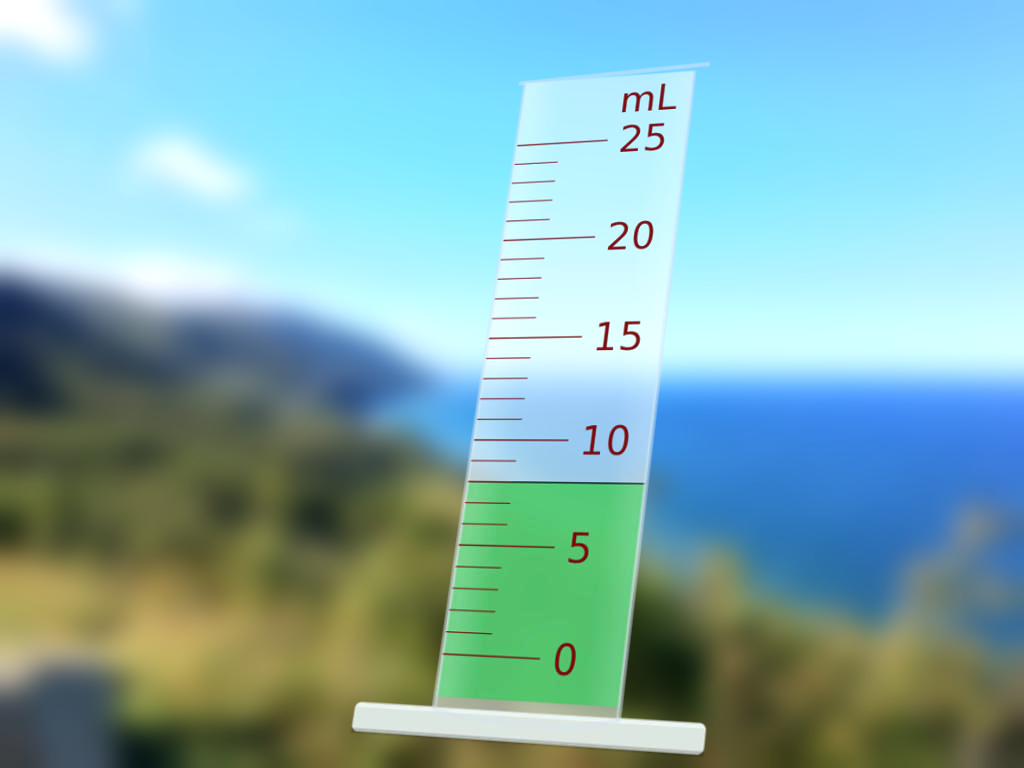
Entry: value=8 unit=mL
